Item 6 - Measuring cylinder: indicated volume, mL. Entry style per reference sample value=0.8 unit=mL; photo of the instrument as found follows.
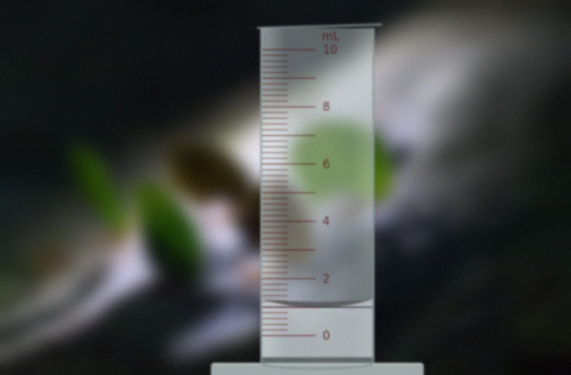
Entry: value=1 unit=mL
